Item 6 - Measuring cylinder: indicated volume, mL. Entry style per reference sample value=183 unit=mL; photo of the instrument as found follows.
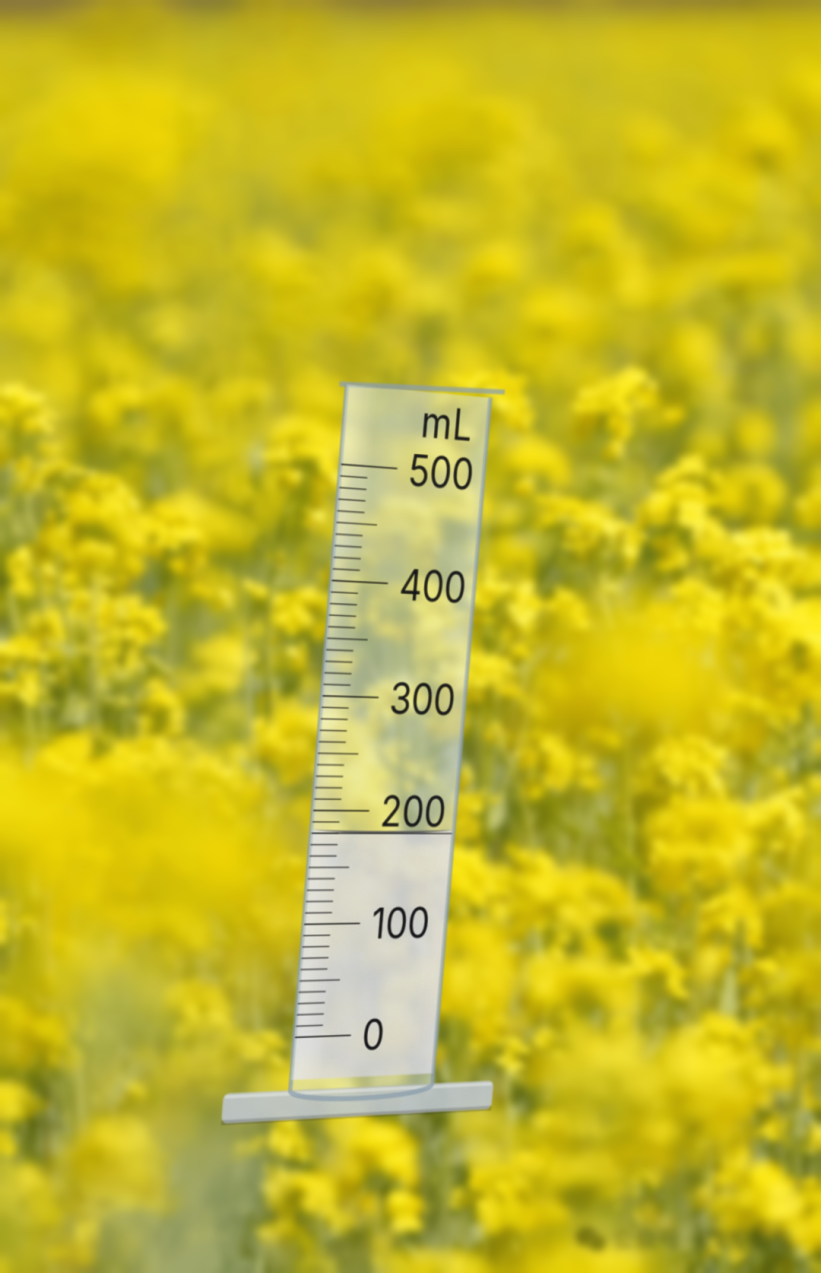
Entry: value=180 unit=mL
